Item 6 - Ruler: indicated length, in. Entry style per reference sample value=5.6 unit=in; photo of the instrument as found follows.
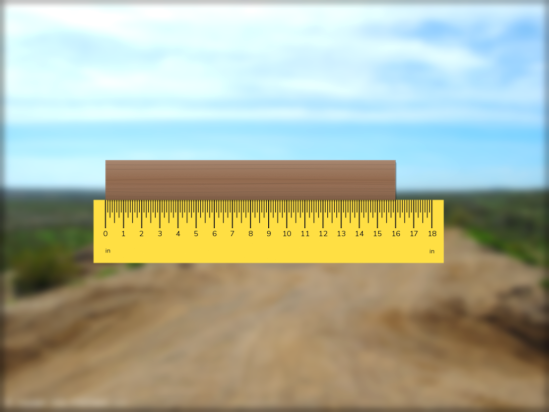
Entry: value=16 unit=in
